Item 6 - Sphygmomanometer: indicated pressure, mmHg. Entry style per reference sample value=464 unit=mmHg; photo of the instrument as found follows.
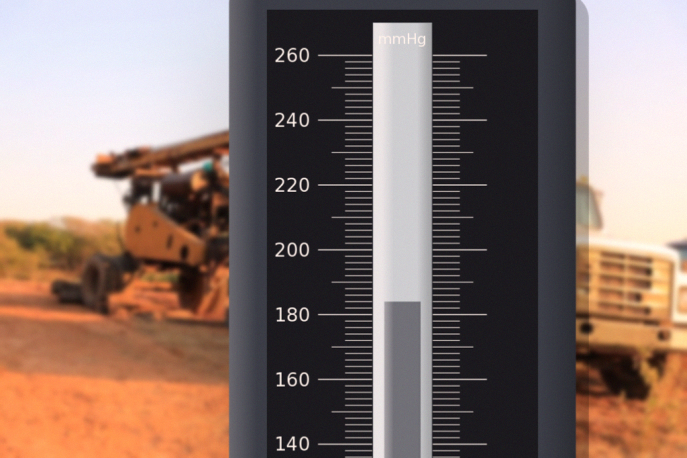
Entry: value=184 unit=mmHg
